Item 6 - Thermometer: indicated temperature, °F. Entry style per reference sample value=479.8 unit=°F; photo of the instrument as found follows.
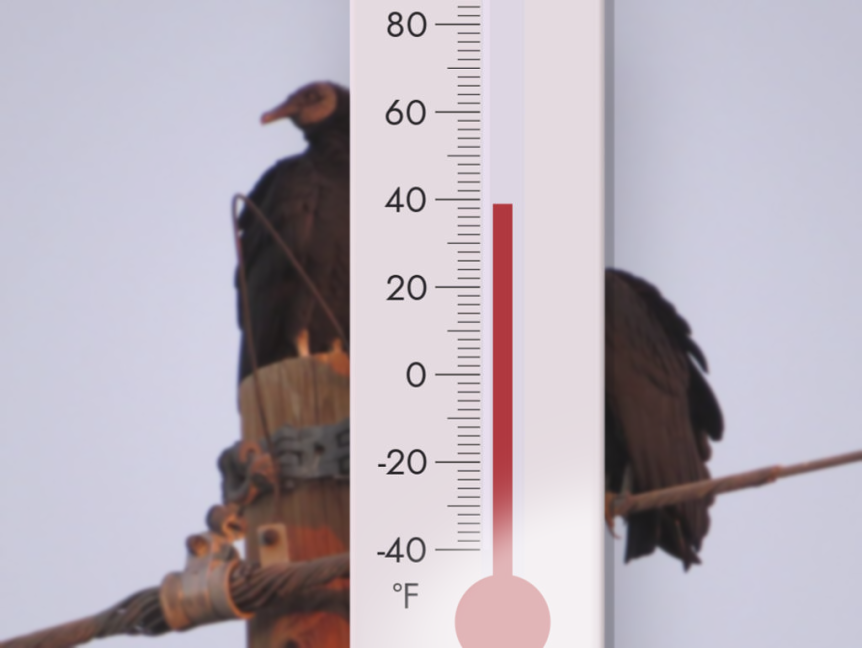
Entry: value=39 unit=°F
